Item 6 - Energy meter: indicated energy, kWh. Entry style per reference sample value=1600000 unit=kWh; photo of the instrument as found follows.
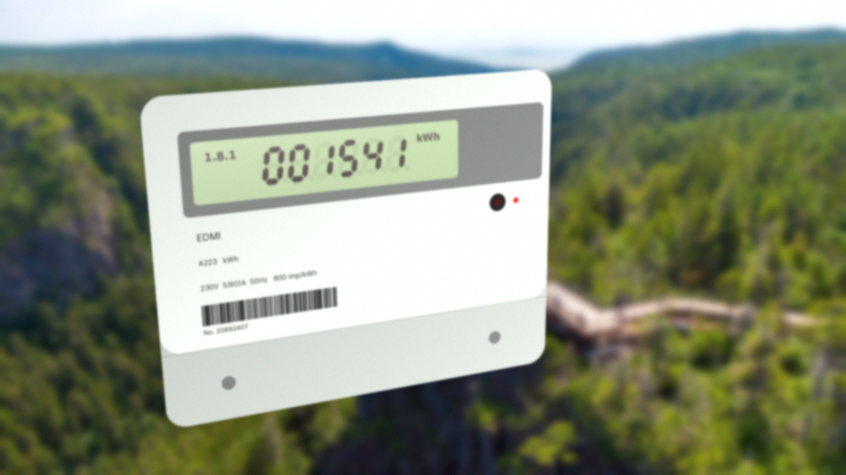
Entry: value=1541 unit=kWh
